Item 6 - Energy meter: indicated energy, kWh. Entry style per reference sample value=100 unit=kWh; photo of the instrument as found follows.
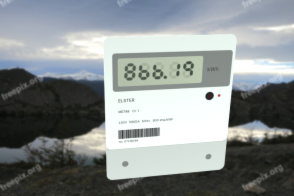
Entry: value=866.19 unit=kWh
